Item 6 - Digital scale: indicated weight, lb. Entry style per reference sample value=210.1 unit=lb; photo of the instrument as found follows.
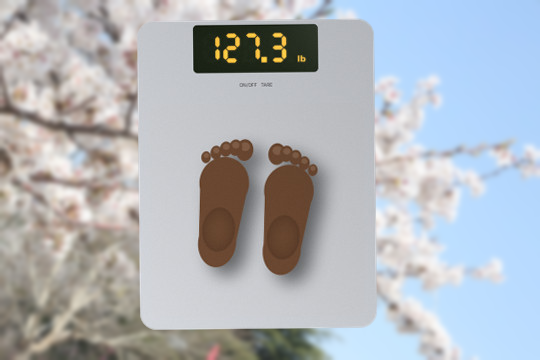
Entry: value=127.3 unit=lb
